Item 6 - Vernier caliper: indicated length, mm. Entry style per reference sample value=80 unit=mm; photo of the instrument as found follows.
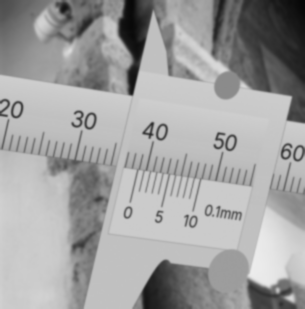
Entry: value=38.8 unit=mm
